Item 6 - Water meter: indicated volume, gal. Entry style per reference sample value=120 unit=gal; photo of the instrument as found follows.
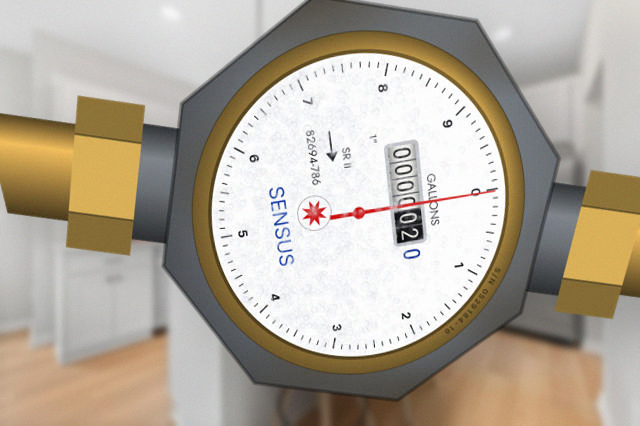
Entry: value=20.0 unit=gal
